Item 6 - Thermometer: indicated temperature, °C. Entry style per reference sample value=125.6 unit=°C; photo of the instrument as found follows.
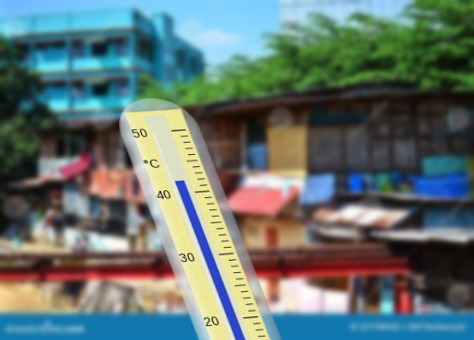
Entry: value=42 unit=°C
